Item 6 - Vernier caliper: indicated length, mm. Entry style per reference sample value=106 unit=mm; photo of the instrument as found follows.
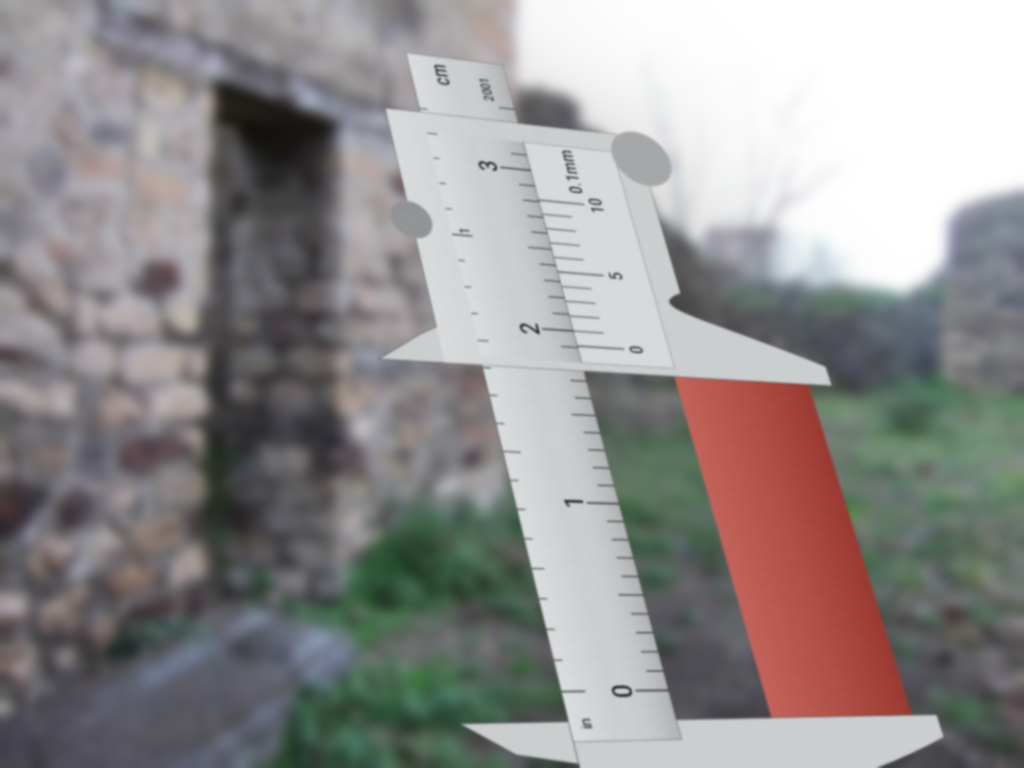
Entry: value=19.1 unit=mm
